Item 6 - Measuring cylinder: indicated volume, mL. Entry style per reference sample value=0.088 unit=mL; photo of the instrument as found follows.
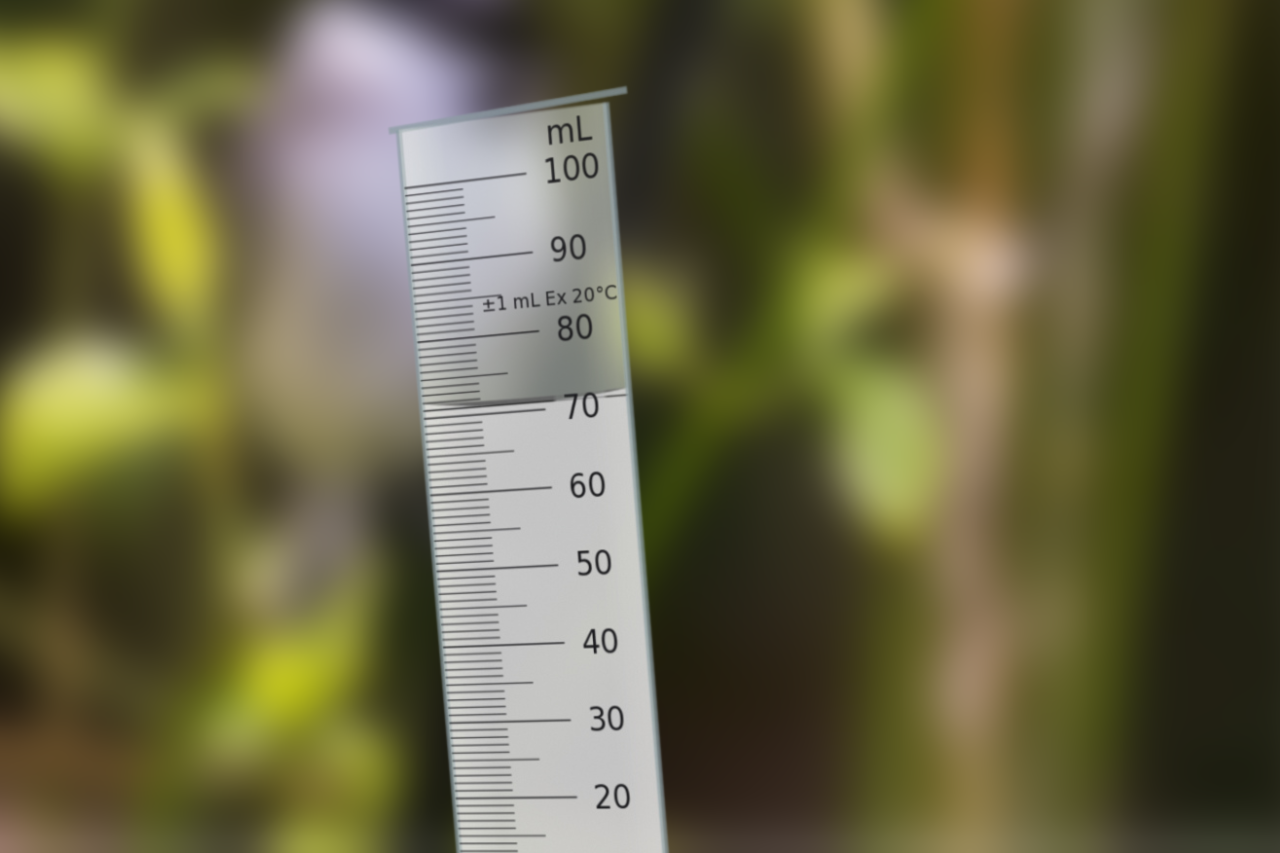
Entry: value=71 unit=mL
